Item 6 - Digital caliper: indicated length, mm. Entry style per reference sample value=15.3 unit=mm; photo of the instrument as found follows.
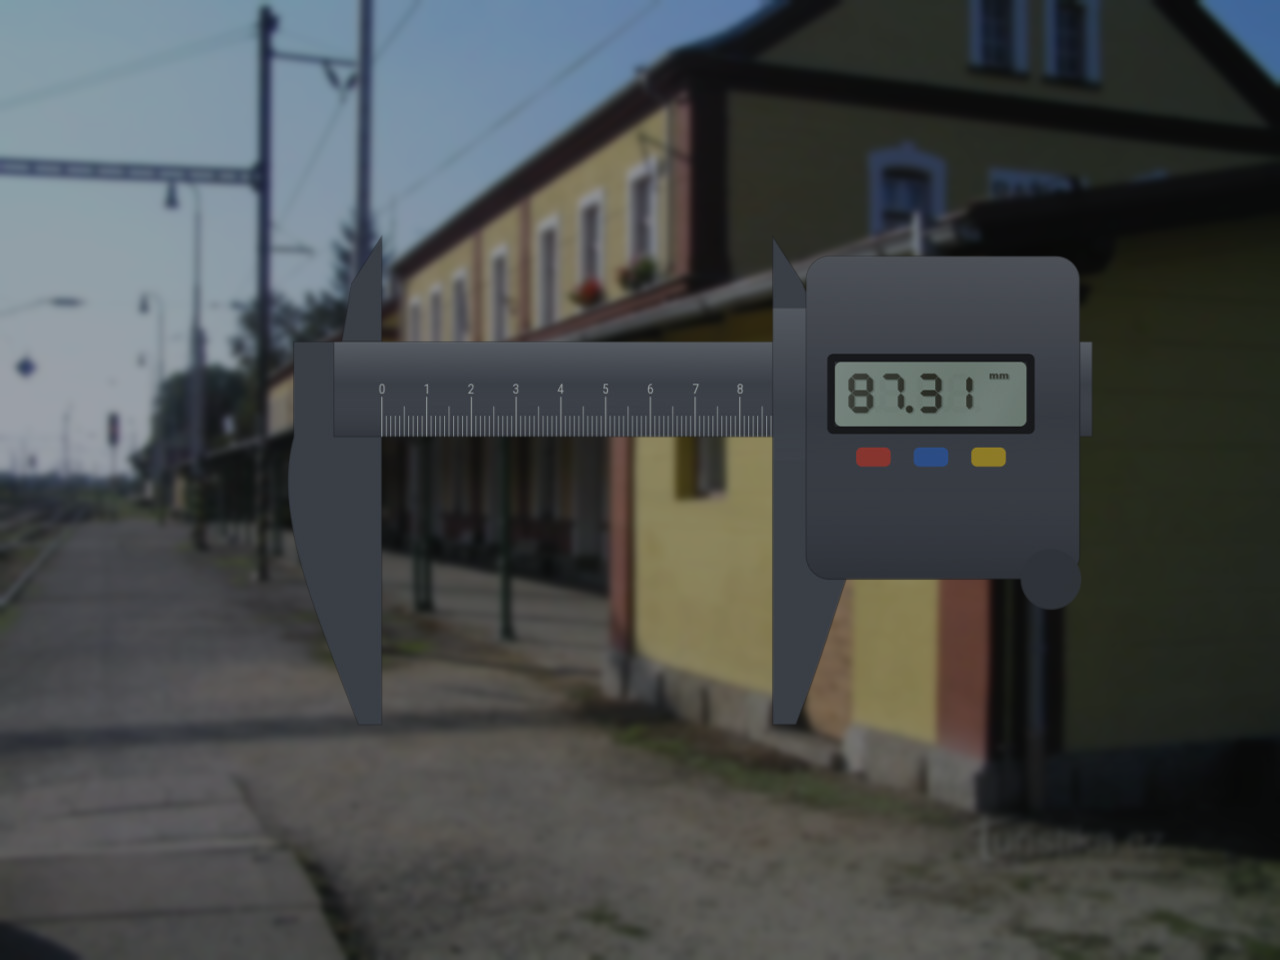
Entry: value=87.31 unit=mm
